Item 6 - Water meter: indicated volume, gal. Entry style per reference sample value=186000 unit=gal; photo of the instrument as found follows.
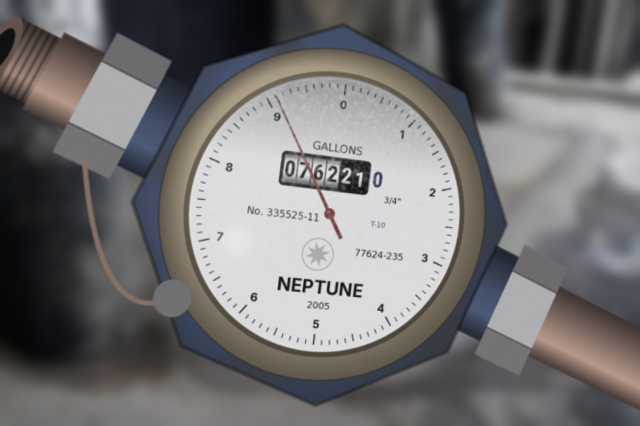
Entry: value=762209.1 unit=gal
